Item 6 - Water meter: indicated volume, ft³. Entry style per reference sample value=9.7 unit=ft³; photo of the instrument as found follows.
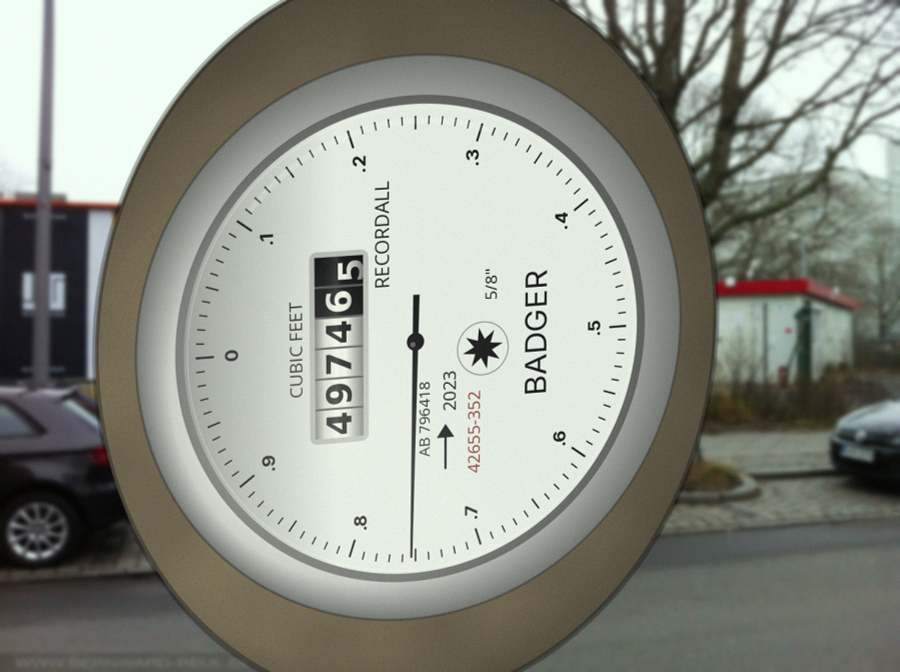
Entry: value=497464.75 unit=ft³
